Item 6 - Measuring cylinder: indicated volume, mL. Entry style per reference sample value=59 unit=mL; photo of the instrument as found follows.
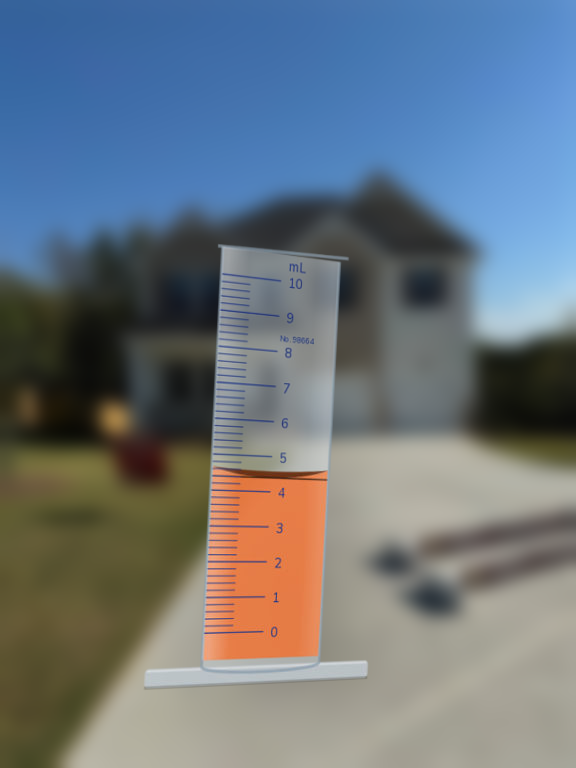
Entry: value=4.4 unit=mL
